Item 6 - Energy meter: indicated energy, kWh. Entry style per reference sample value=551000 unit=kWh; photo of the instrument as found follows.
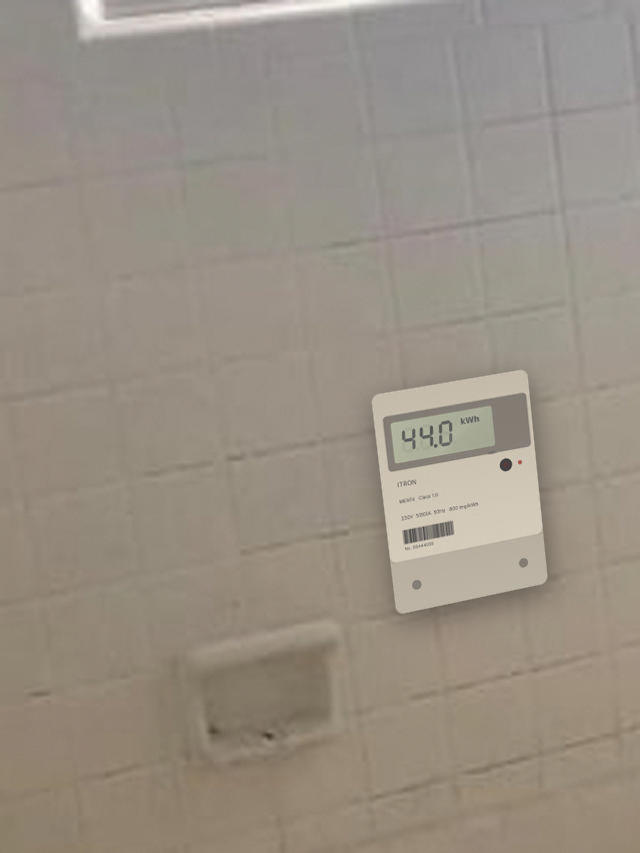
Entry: value=44.0 unit=kWh
